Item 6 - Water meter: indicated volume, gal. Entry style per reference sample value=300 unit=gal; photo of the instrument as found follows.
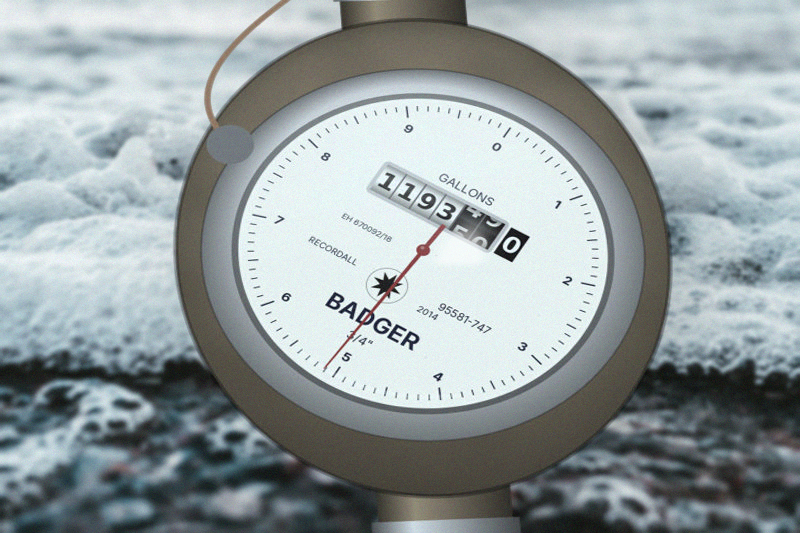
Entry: value=1193495.1 unit=gal
